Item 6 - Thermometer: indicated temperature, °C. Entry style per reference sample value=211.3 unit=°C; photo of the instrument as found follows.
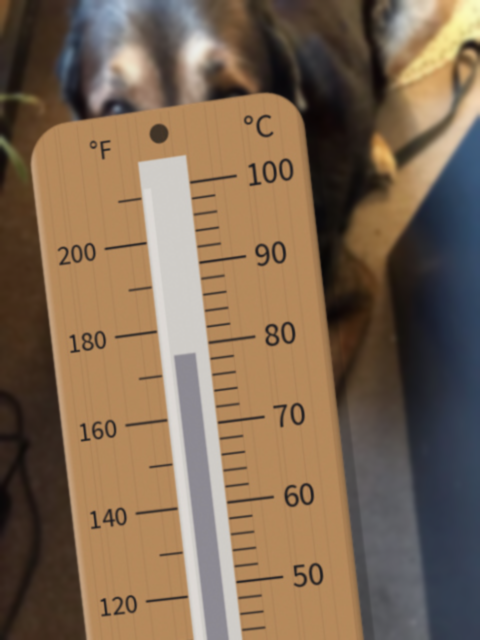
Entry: value=79 unit=°C
